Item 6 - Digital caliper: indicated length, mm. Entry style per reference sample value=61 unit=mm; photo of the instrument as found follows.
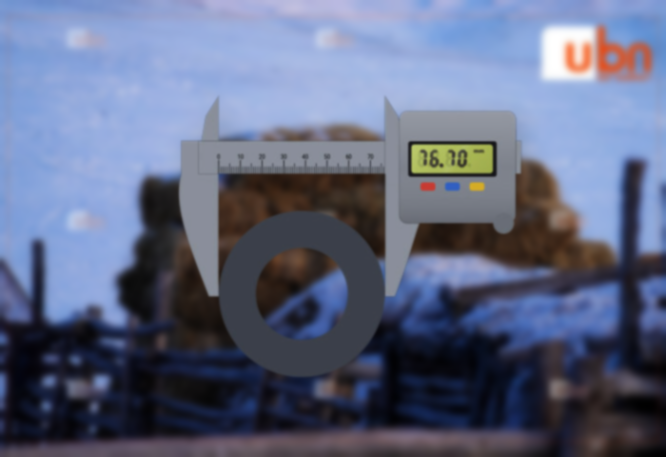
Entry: value=76.70 unit=mm
